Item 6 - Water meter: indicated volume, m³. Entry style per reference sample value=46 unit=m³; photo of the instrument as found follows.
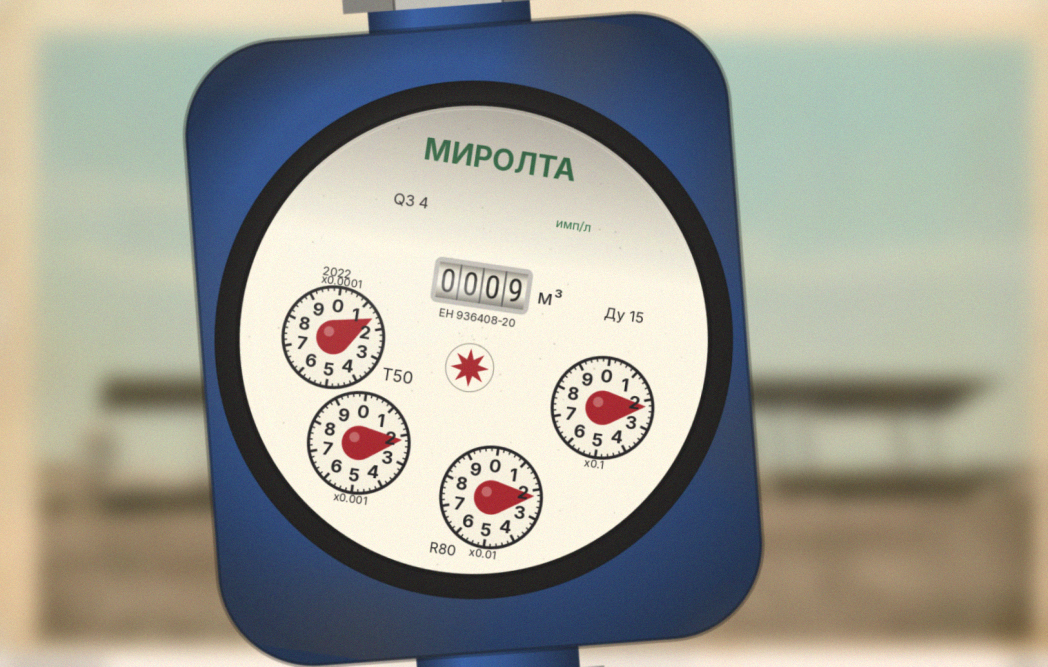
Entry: value=9.2221 unit=m³
